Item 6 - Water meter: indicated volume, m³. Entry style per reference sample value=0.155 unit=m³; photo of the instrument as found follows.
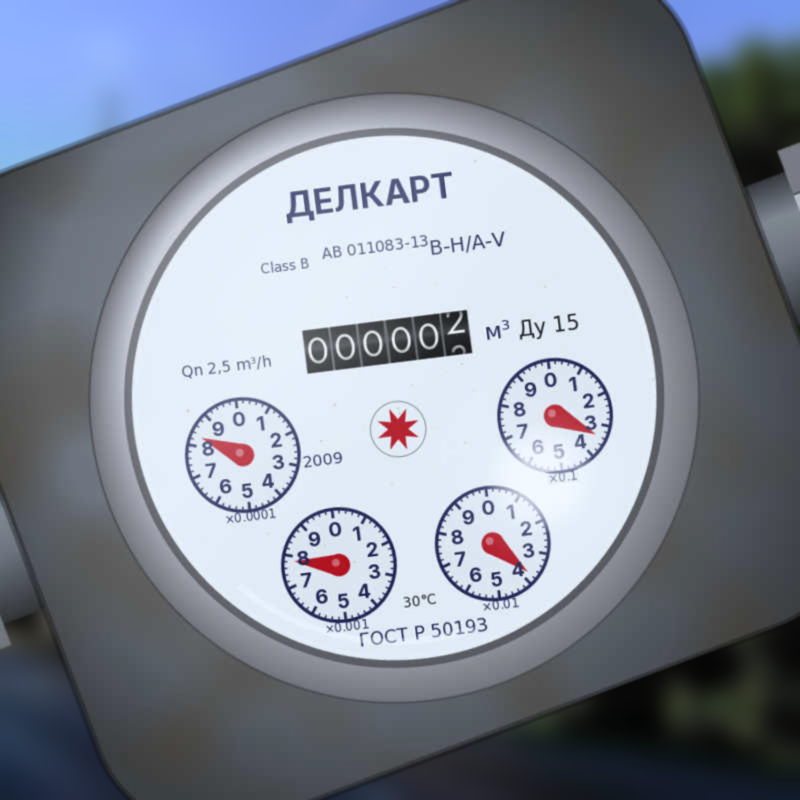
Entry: value=2.3378 unit=m³
